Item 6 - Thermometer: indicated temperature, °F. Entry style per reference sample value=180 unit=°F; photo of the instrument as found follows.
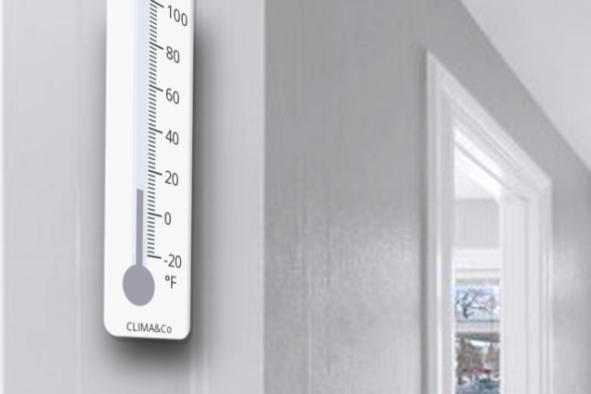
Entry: value=10 unit=°F
